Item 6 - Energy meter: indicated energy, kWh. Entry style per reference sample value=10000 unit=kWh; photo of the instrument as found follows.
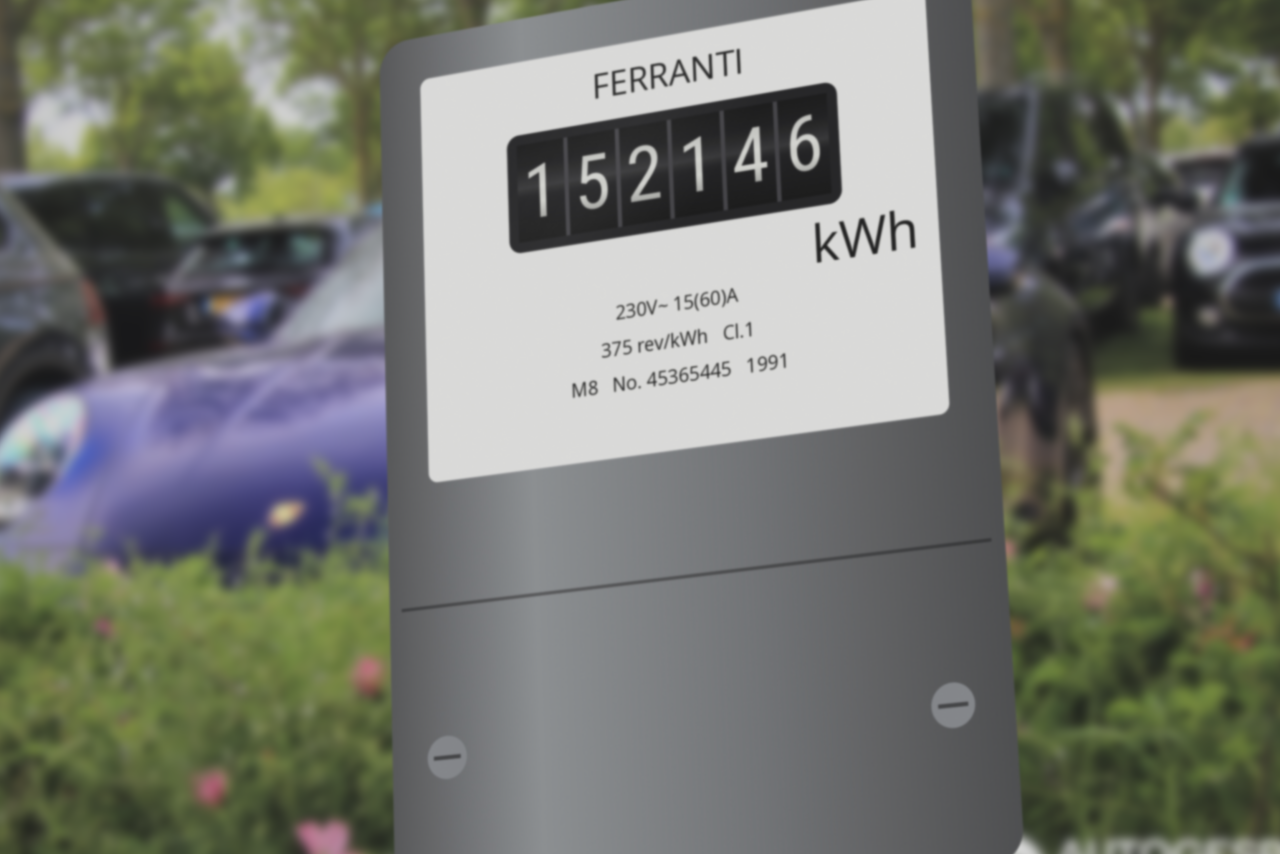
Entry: value=152146 unit=kWh
